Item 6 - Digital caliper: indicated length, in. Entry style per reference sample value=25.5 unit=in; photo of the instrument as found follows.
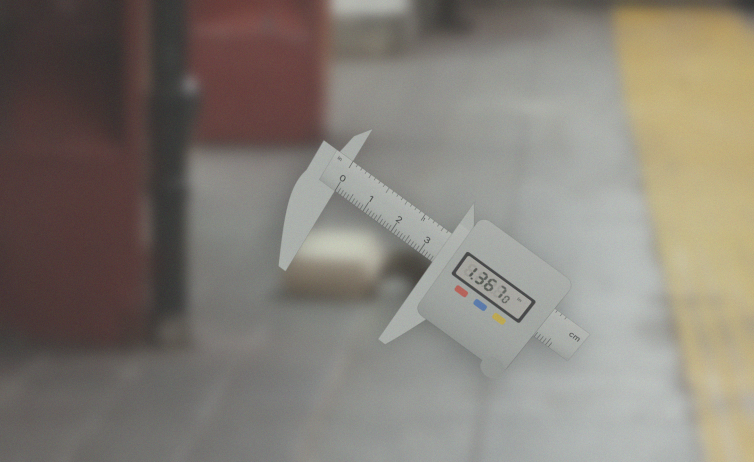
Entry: value=1.3670 unit=in
